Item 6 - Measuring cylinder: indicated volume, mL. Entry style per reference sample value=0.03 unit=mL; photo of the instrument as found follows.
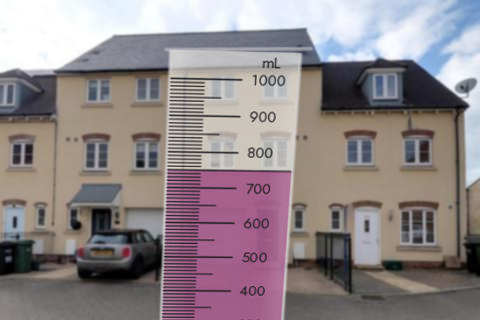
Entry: value=750 unit=mL
